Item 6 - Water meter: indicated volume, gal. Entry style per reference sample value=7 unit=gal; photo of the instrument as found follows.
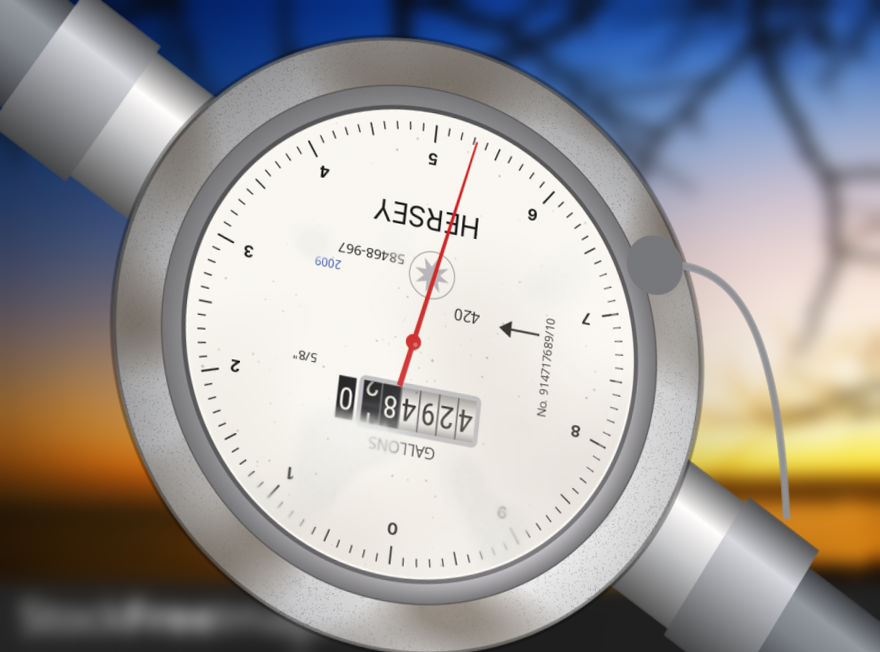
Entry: value=4294815.3 unit=gal
